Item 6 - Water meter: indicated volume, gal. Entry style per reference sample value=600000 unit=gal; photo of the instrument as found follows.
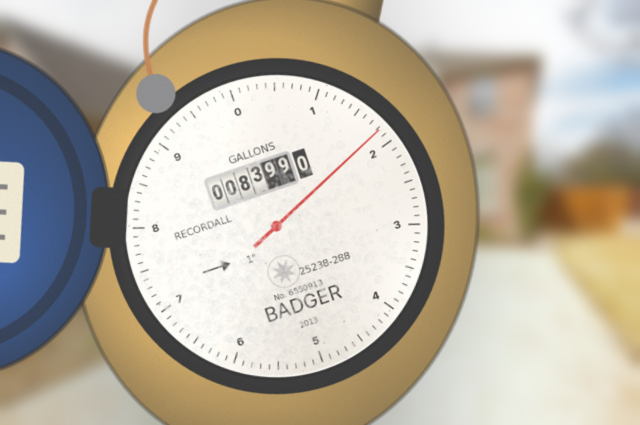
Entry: value=83991.8 unit=gal
